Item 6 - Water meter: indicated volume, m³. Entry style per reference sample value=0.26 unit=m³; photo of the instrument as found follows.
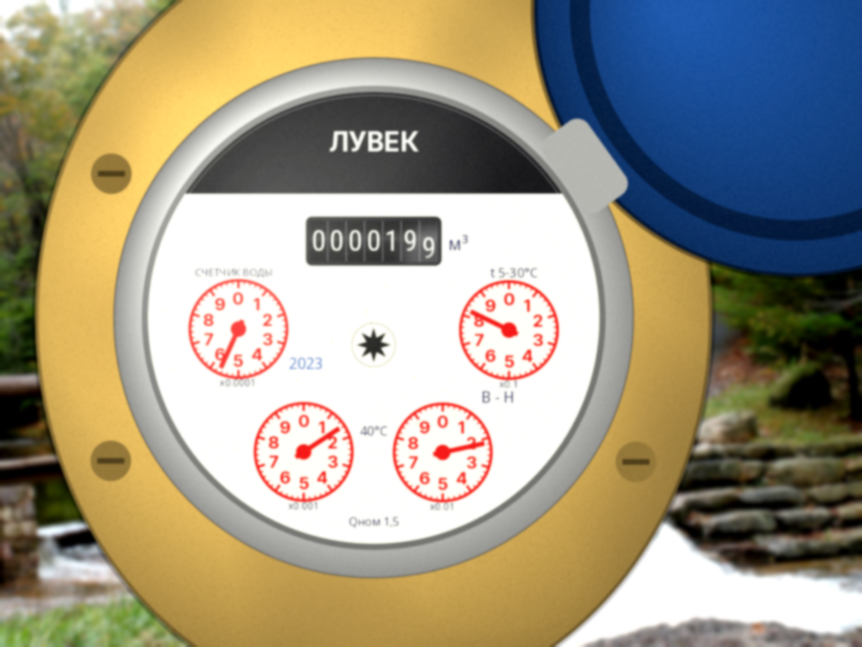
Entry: value=198.8215 unit=m³
